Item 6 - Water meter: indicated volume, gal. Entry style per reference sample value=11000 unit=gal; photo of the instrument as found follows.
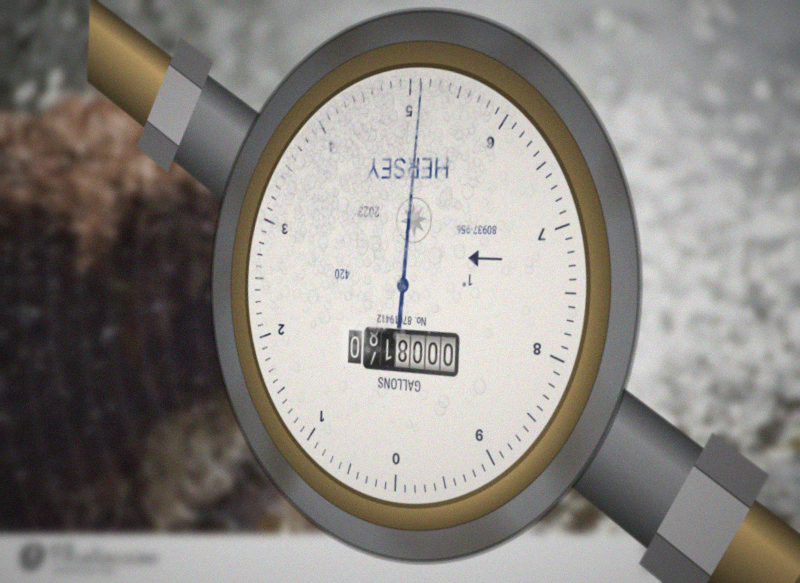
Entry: value=8175.1 unit=gal
